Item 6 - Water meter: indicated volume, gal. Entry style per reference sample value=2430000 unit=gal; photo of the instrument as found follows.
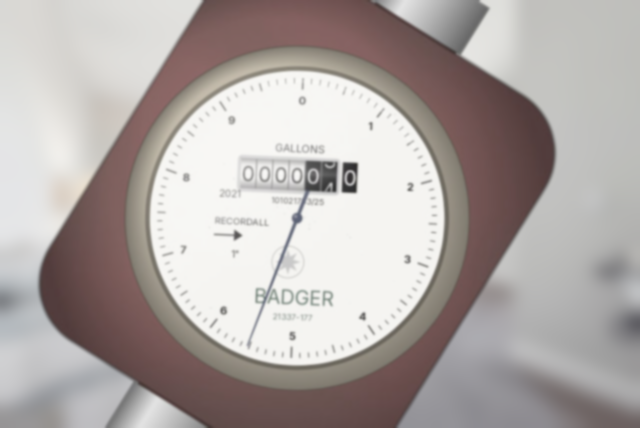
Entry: value=35.5 unit=gal
